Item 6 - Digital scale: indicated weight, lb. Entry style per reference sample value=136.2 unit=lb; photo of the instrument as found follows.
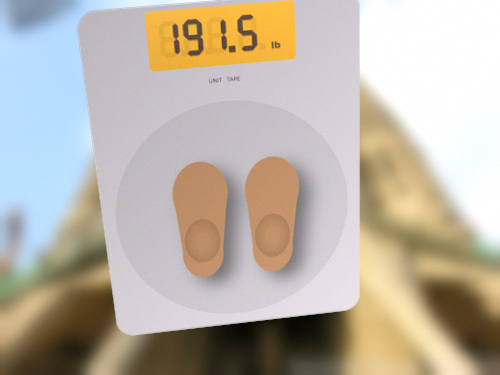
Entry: value=191.5 unit=lb
